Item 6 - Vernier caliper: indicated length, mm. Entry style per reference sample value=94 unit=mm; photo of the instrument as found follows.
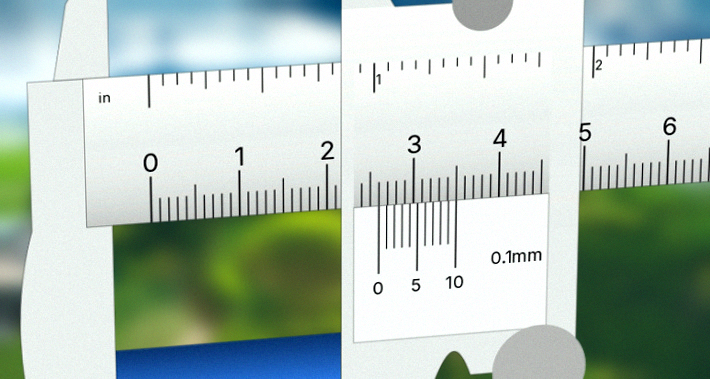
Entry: value=26.0 unit=mm
